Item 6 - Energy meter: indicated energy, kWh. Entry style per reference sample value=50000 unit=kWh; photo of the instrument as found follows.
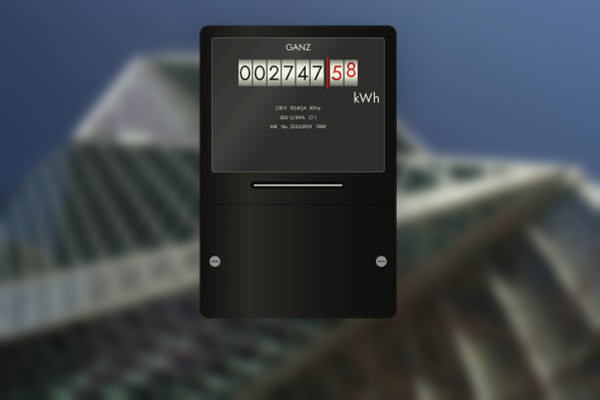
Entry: value=2747.58 unit=kWh
